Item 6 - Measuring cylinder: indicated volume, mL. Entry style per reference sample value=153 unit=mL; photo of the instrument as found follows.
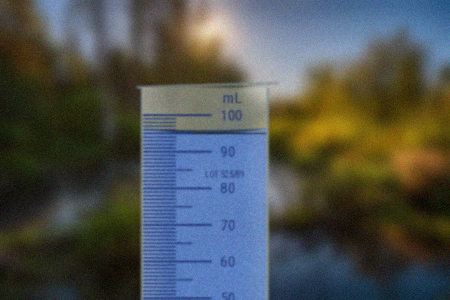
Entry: value=95 unit=mL
